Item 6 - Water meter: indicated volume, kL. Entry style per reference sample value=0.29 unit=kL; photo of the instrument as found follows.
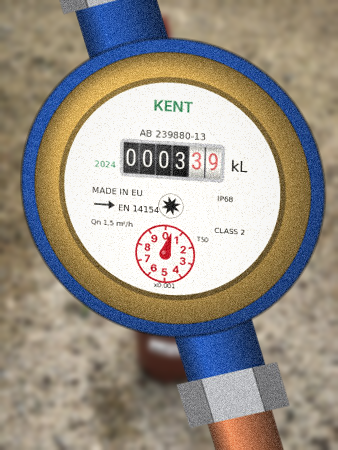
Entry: value=3.390 unit=kL
